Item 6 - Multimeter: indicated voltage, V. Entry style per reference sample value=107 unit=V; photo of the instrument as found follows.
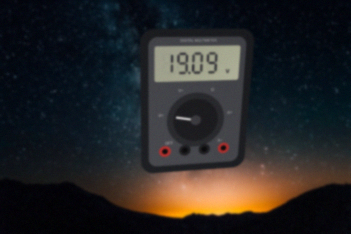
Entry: value=19.09 unit=V
